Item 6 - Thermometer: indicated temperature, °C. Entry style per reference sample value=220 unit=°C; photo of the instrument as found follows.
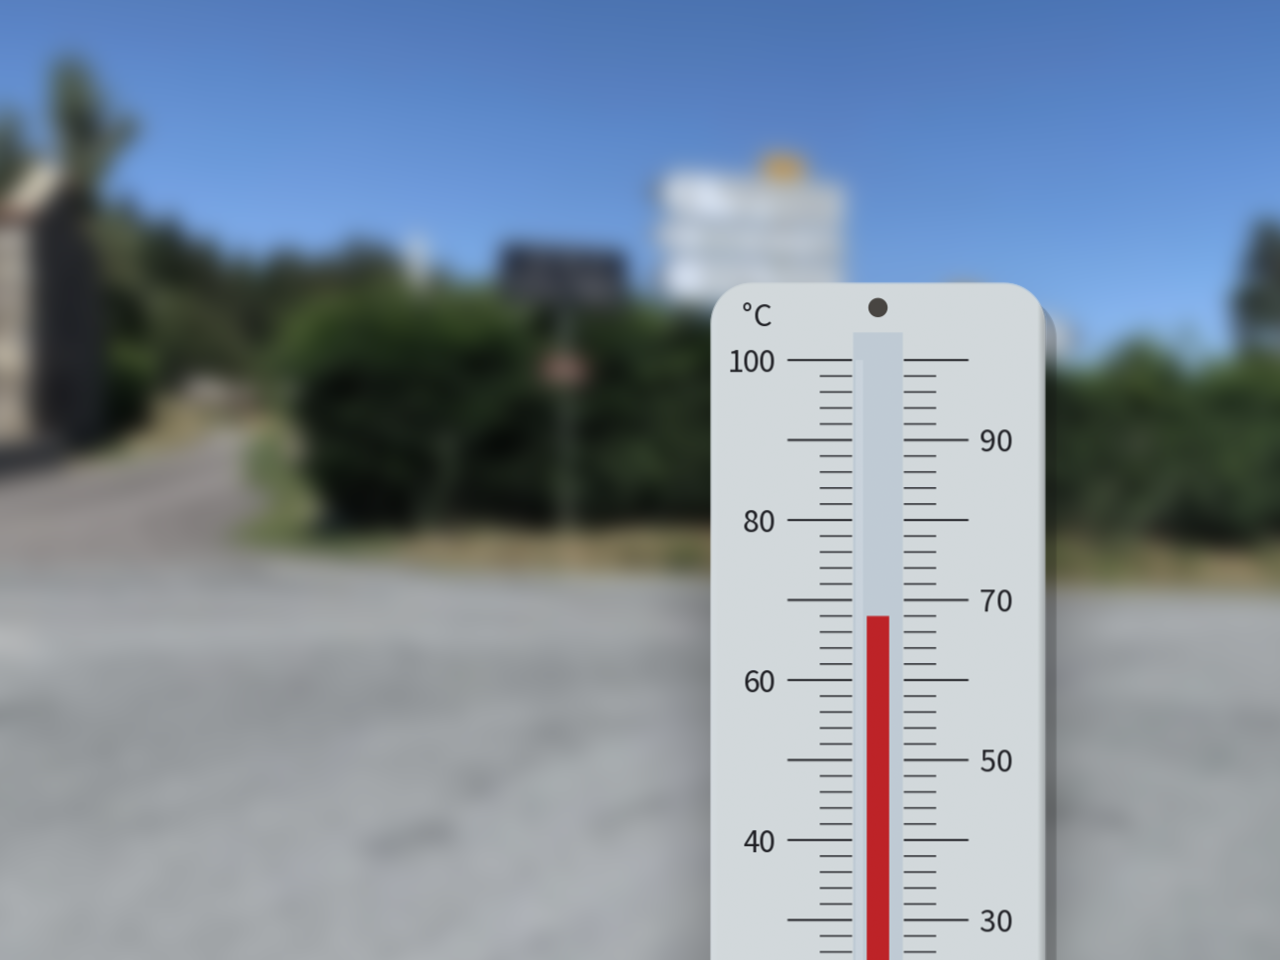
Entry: value=68 unit=°C
